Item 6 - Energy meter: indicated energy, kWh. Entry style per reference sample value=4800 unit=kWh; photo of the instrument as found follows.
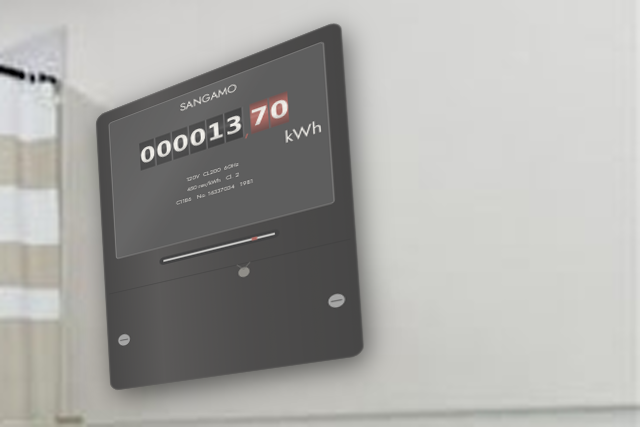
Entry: value=13.70 unit=kWh
